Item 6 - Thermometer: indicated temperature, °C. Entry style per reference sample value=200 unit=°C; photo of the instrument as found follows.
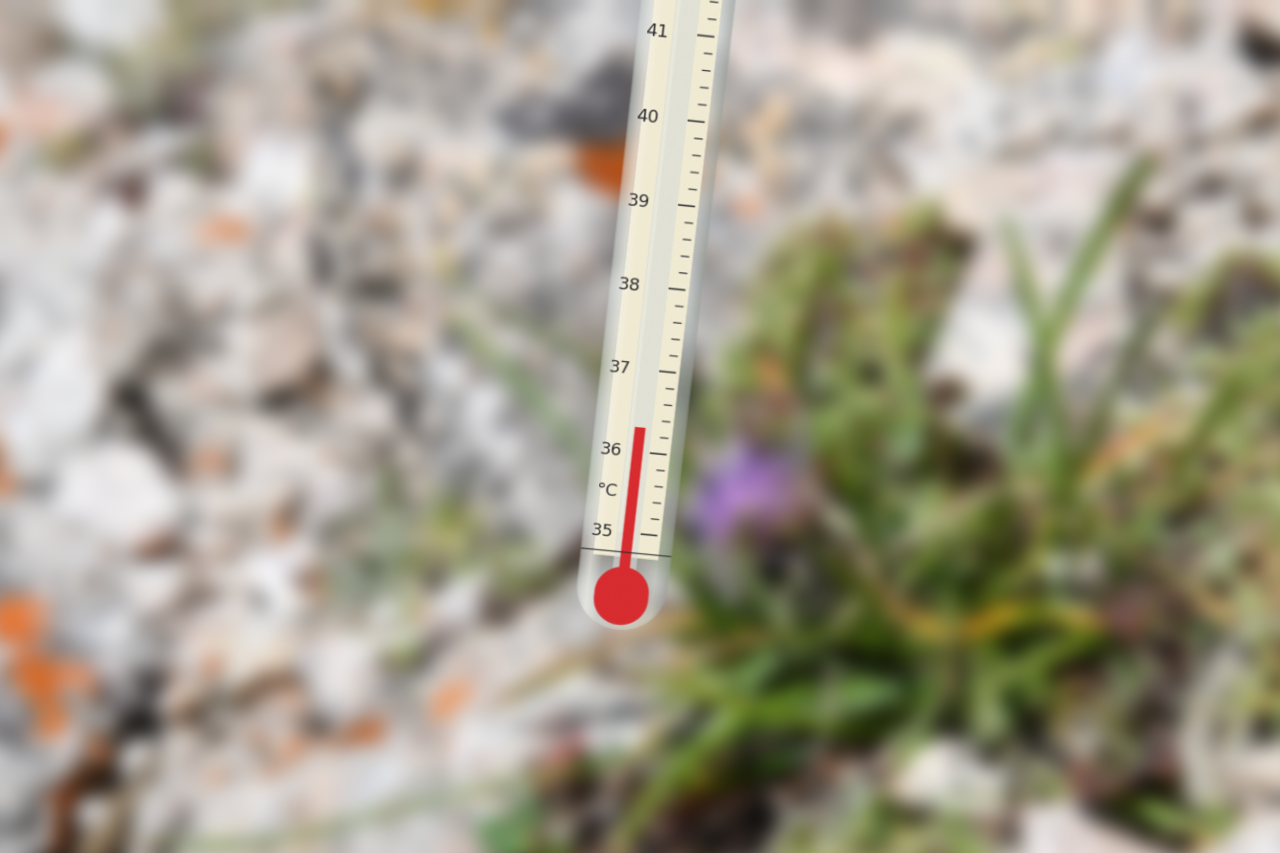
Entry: value=36.3 unit=°C
